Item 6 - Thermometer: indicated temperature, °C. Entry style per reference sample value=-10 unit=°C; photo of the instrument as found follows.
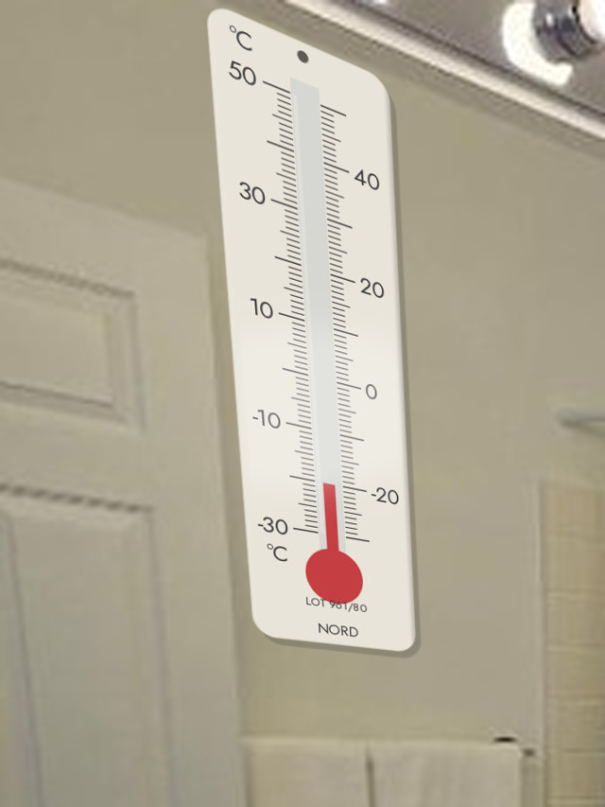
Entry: value=-20 unit=°C
